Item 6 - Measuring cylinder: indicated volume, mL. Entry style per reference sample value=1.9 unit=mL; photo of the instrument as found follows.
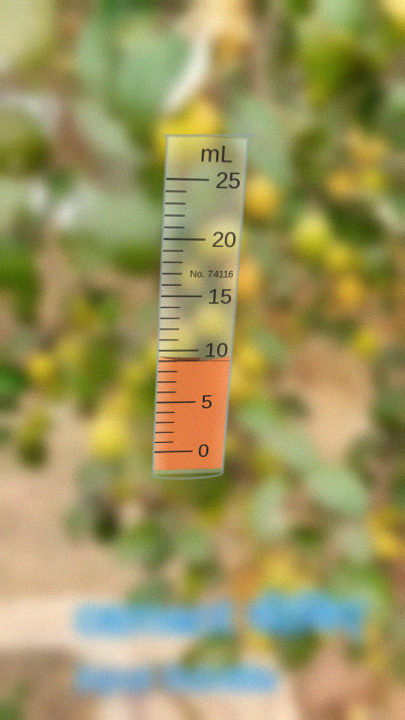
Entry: value=9 unit=mL
